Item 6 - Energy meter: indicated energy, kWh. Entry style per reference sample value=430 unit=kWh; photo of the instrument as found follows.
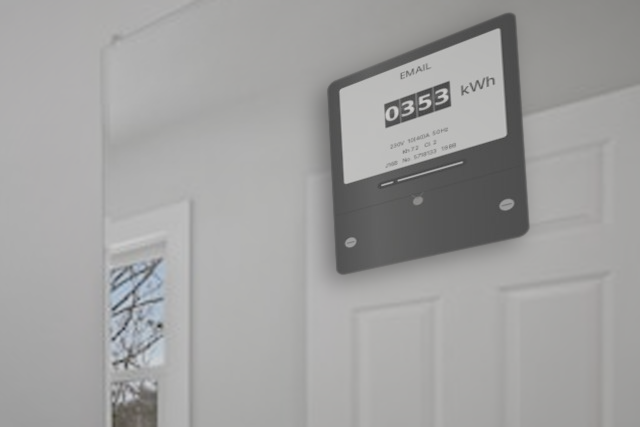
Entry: value=353 unit=kWh
